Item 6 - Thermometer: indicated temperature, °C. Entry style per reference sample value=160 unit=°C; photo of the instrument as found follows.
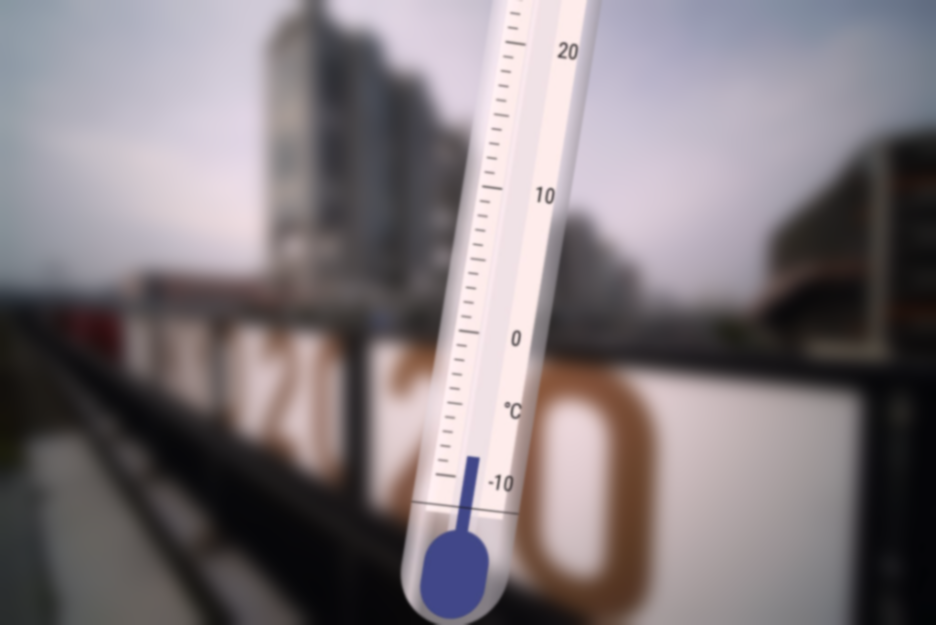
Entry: value=-8.5 unit=°C
